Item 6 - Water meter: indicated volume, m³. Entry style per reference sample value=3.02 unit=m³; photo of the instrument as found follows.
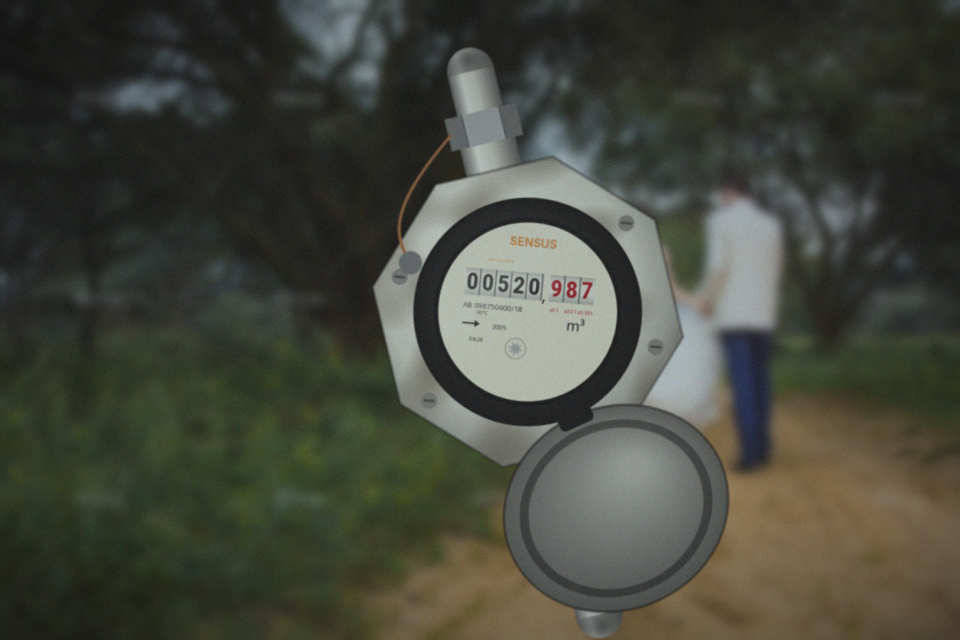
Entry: value=520.987 unit=m³
